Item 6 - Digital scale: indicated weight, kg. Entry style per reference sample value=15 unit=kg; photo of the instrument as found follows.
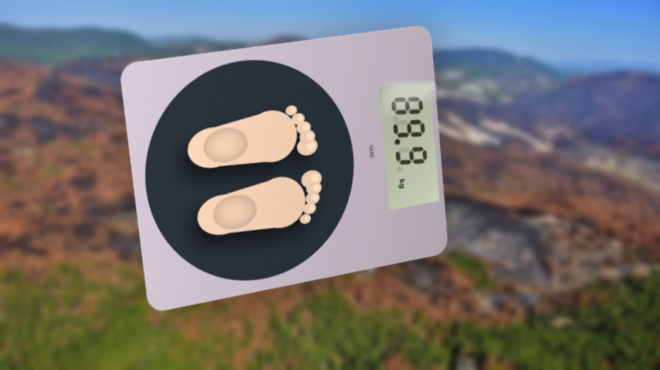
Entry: value=89.9 unit=kg
